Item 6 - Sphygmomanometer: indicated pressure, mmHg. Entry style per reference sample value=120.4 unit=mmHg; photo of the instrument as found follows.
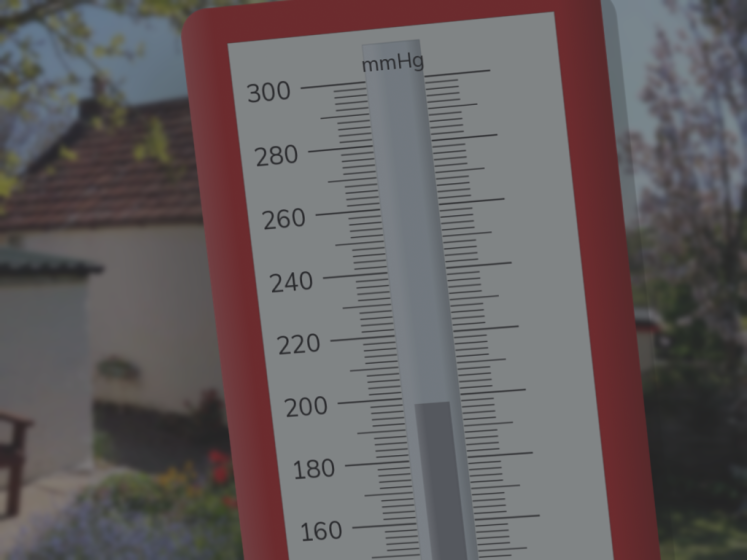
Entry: value=198 unit=mmHg
